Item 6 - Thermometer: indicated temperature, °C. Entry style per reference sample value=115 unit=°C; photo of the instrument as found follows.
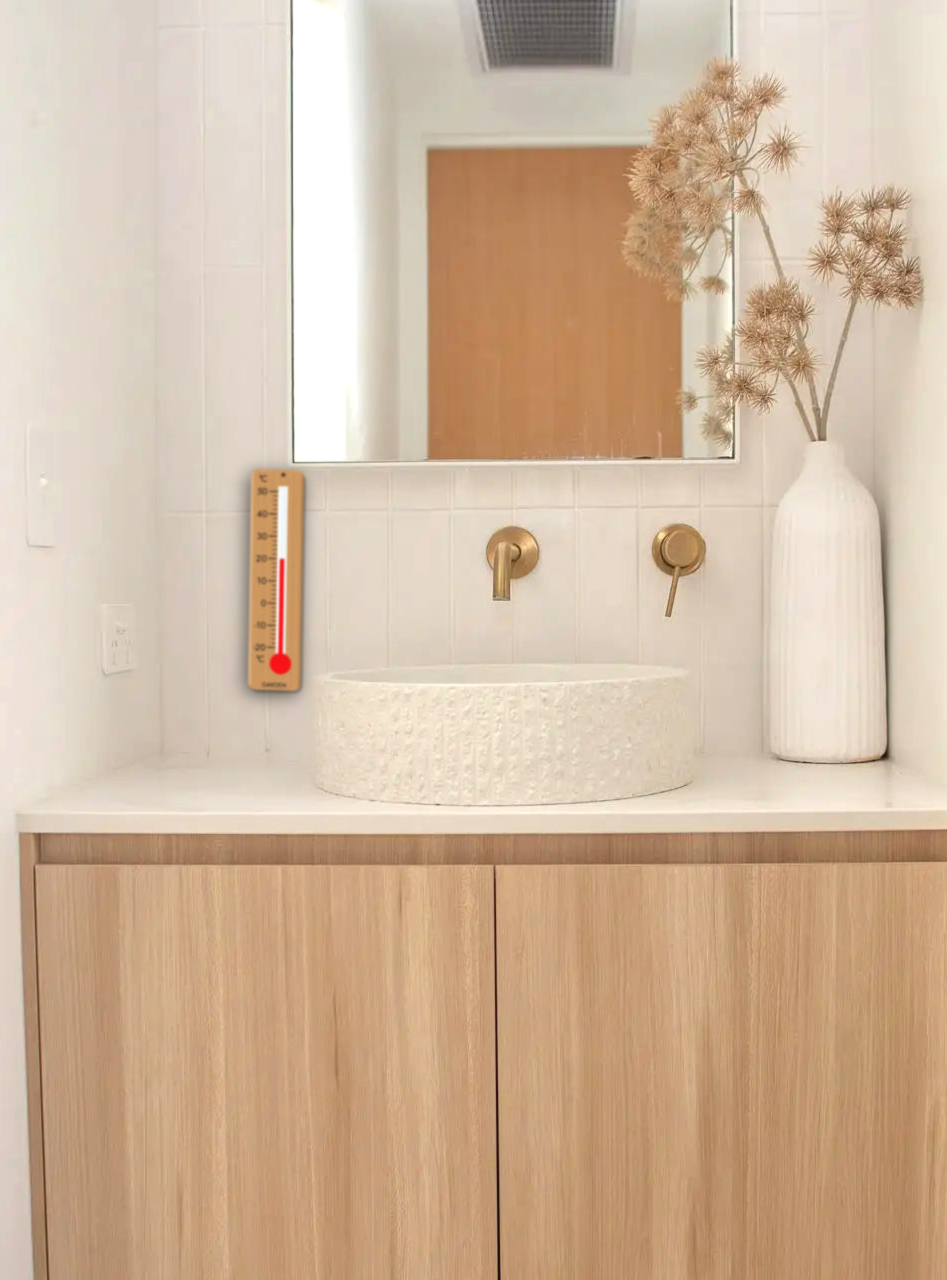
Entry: value=20 unit=°C
